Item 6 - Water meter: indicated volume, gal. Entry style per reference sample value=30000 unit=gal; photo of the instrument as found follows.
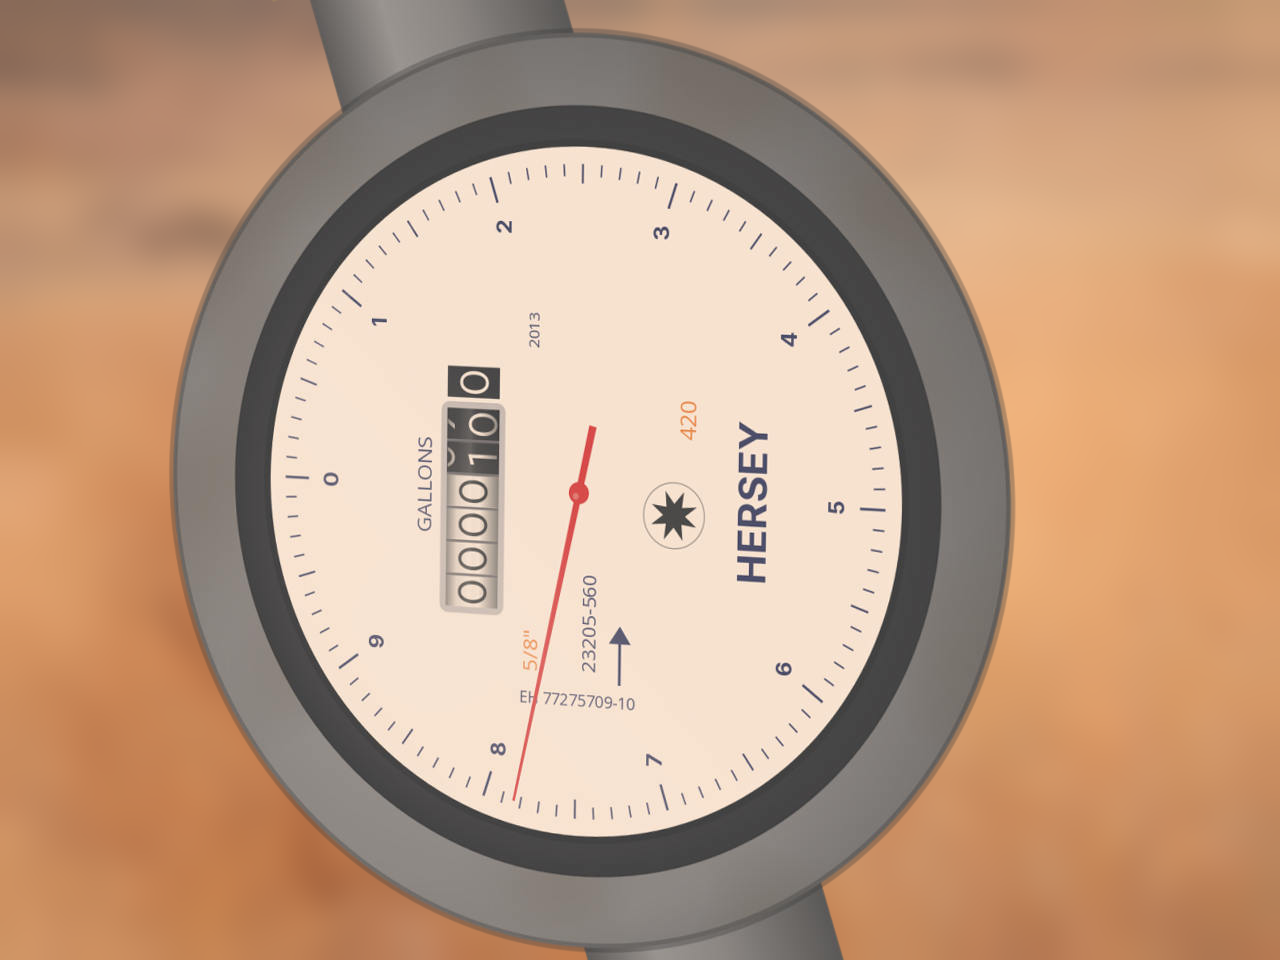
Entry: value=97.8 unit=gal
